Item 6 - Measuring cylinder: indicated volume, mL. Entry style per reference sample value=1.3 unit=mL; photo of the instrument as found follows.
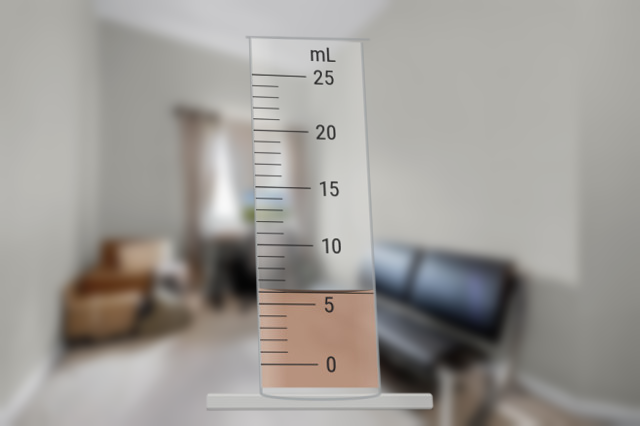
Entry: value=6 unit=mL
